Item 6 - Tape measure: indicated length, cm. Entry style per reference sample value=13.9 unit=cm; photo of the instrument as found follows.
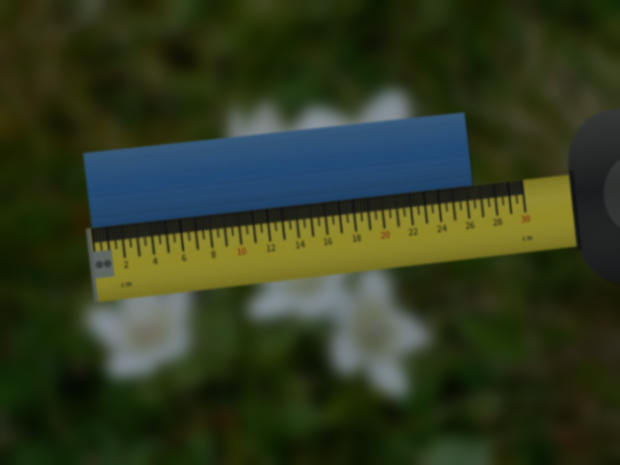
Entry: value=26.5 unit=cm
